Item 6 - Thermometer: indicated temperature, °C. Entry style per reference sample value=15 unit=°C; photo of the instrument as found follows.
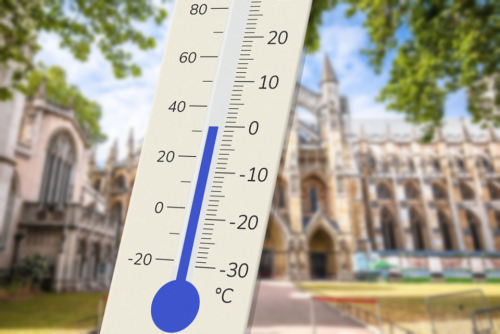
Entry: value=0 unit=°C
